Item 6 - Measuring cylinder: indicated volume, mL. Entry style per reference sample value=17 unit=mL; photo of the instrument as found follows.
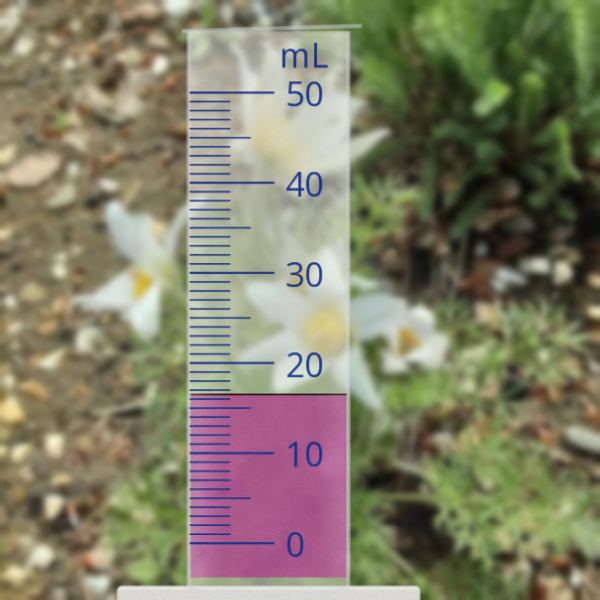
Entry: value=16.5 unit=mL
